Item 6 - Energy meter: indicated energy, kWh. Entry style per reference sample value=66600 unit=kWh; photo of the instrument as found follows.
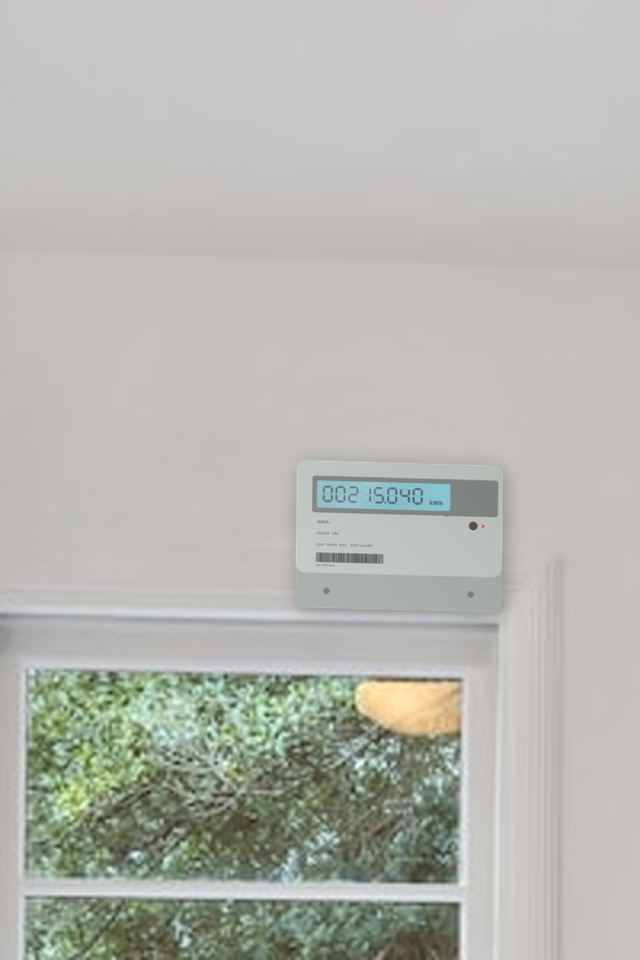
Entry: value=215.040 unit=kWh
